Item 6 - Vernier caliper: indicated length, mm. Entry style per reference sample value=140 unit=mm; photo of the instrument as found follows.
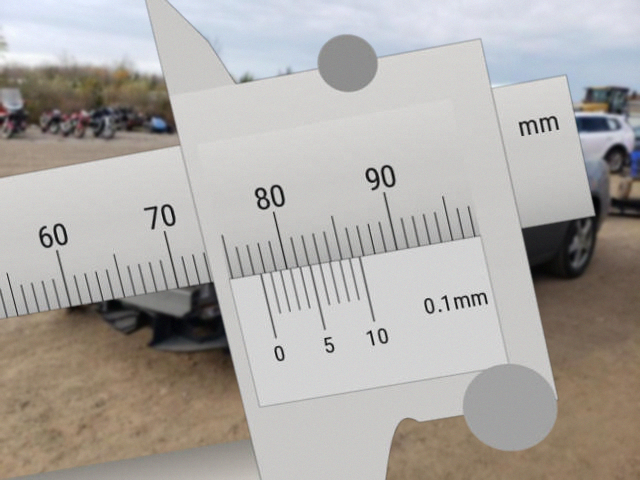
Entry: value=77.6 unit=mm
